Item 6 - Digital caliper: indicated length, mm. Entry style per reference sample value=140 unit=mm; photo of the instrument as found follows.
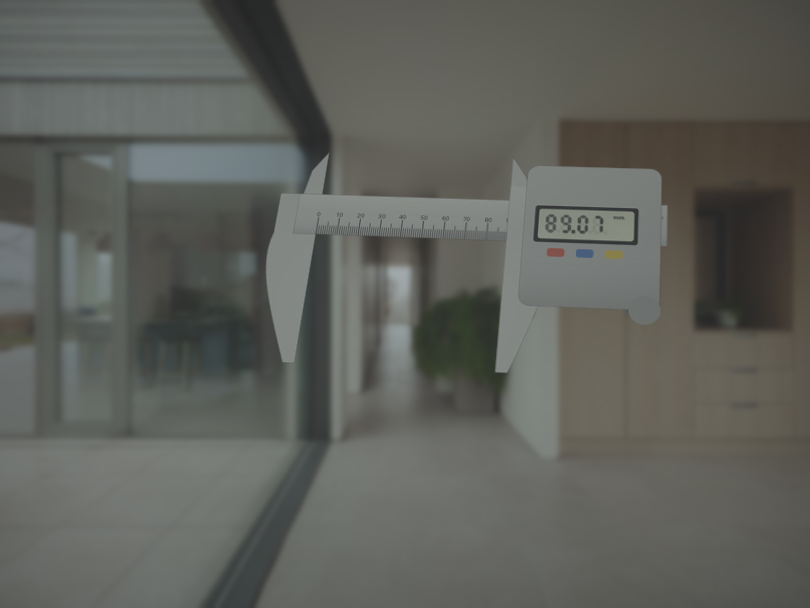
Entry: value=89.07 unit=mm
